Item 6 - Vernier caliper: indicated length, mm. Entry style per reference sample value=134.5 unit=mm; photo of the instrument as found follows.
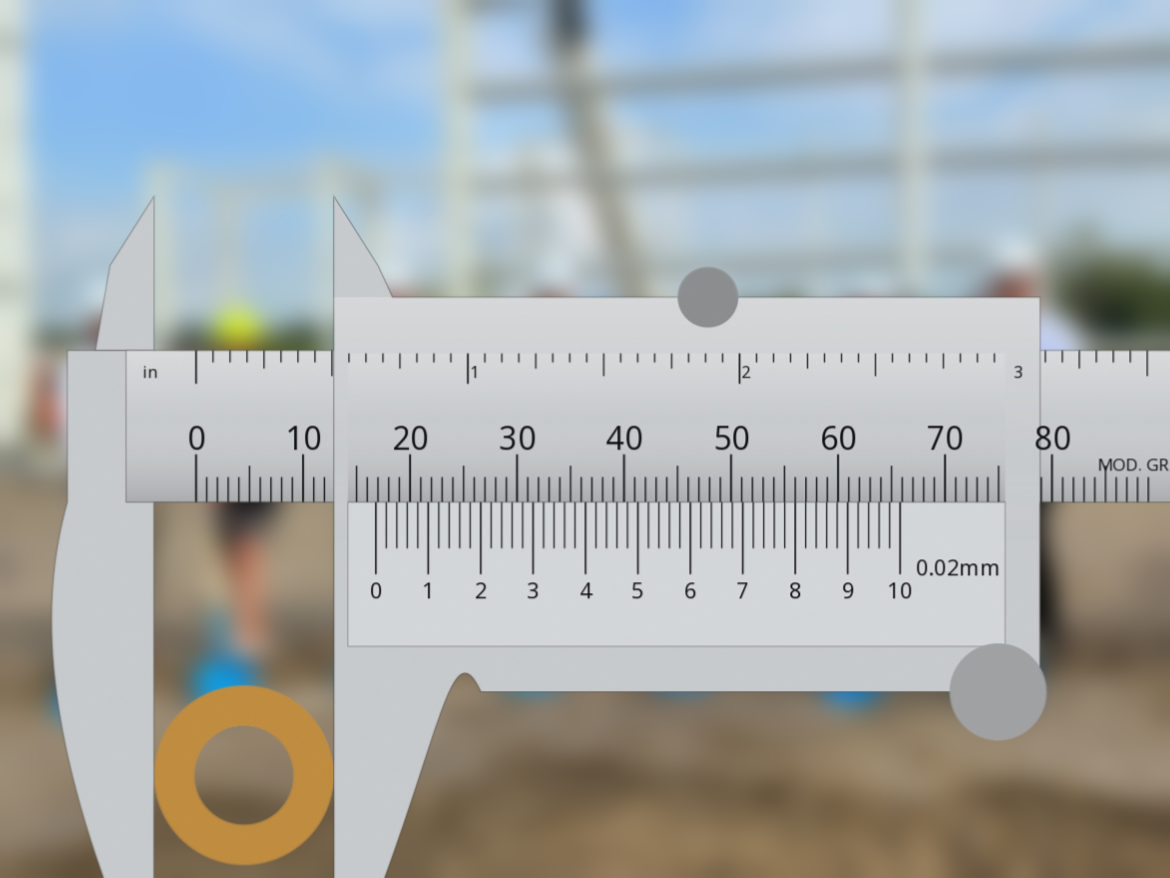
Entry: value=16.8 unit=mm
